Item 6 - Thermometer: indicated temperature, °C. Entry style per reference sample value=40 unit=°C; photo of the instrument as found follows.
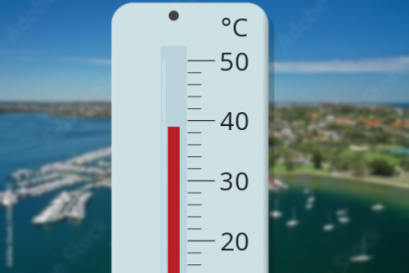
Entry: value=39 unit=°C
